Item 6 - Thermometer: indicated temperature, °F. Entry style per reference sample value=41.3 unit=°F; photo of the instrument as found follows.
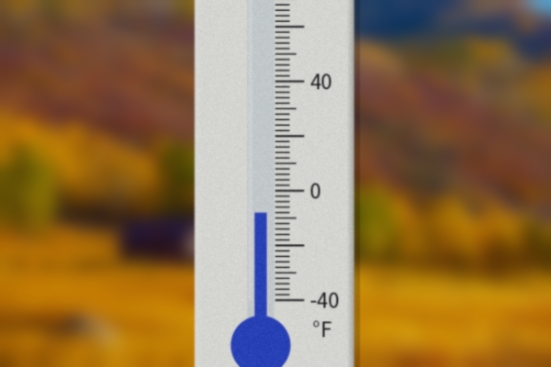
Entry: value=-8 unit=°F
